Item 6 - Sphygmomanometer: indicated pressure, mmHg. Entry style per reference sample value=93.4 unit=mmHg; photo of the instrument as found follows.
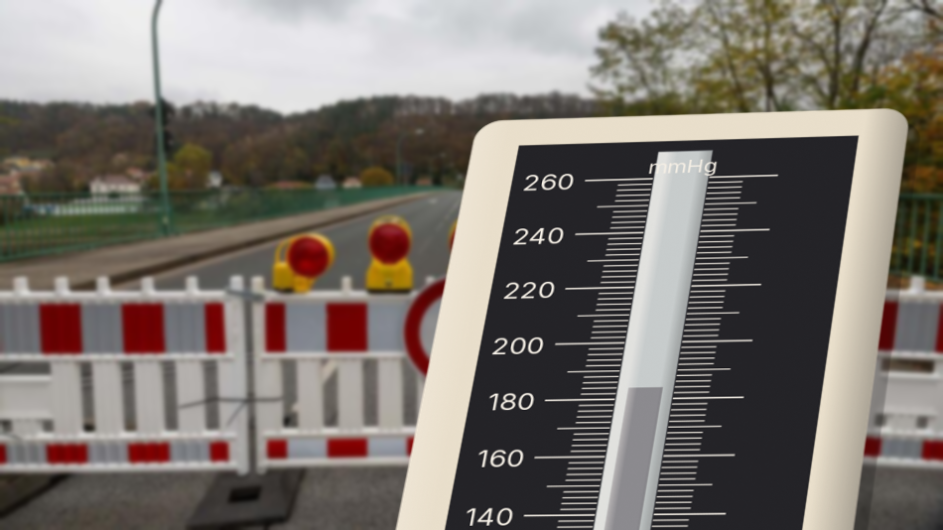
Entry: value=184 unit=mmHg
